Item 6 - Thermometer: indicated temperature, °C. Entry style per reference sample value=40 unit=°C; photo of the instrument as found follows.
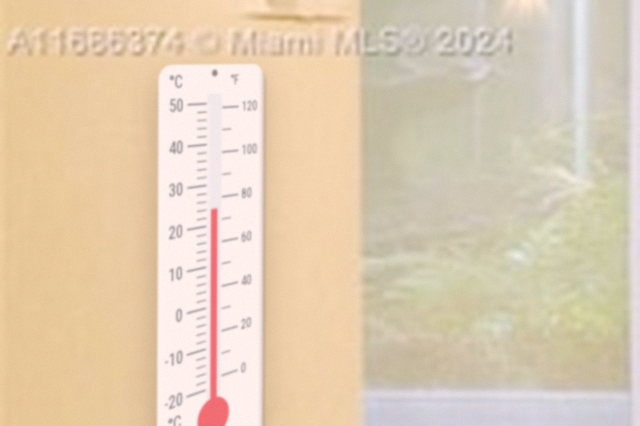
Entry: value=24 unit=°C
